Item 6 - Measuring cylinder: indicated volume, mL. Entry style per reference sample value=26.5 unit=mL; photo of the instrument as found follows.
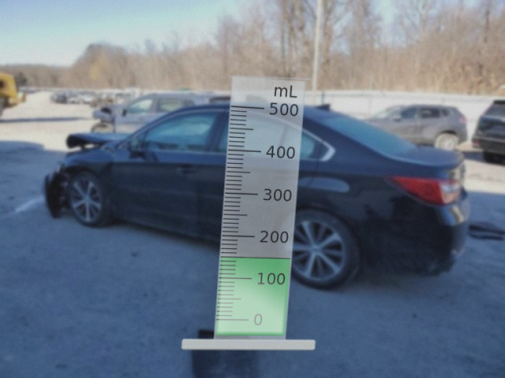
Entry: value=150 unit=mL
